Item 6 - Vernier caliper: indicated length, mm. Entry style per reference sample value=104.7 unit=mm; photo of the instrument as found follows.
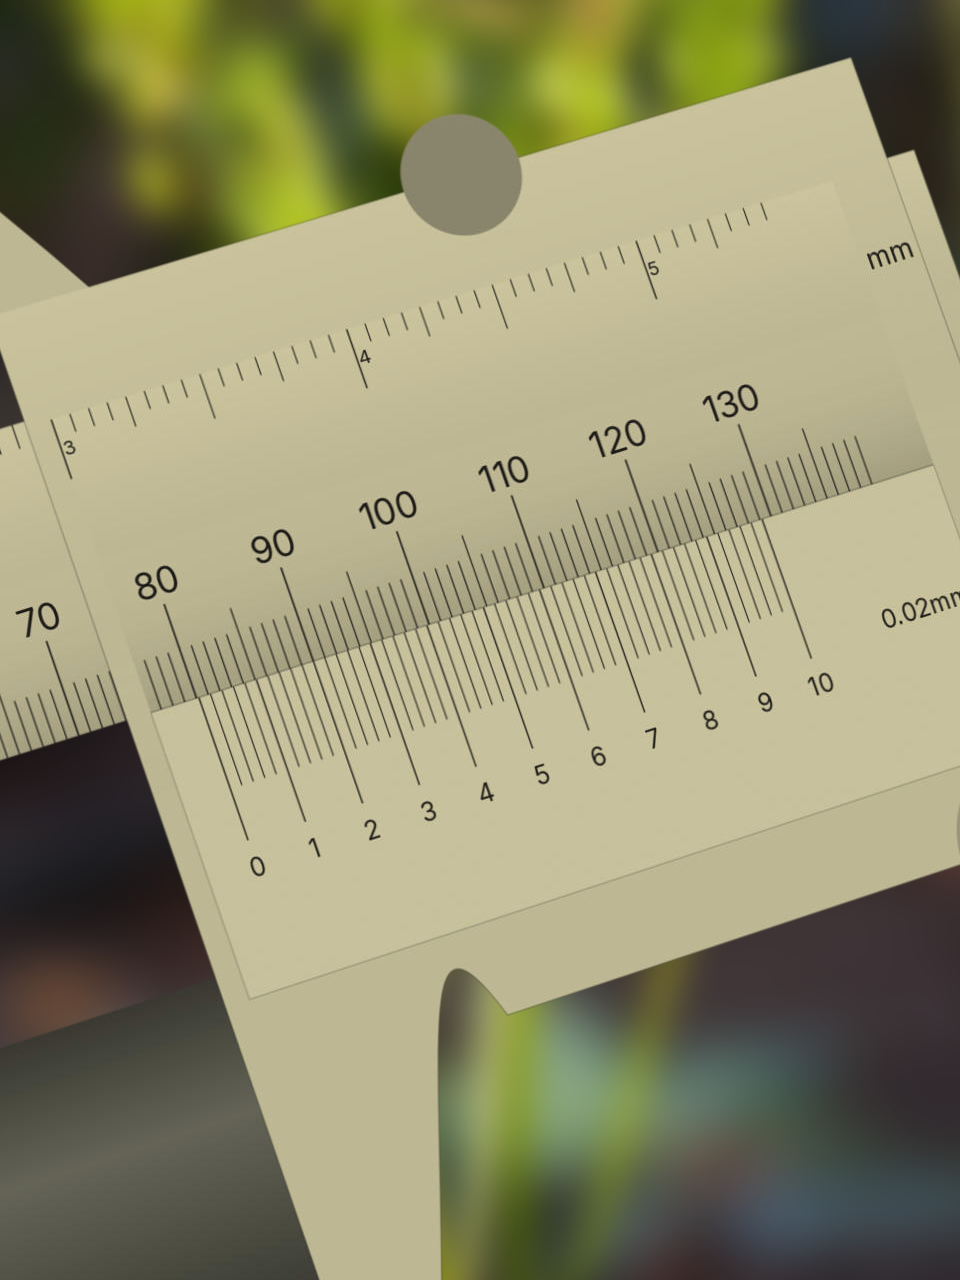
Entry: value=80.2 unit=mm
